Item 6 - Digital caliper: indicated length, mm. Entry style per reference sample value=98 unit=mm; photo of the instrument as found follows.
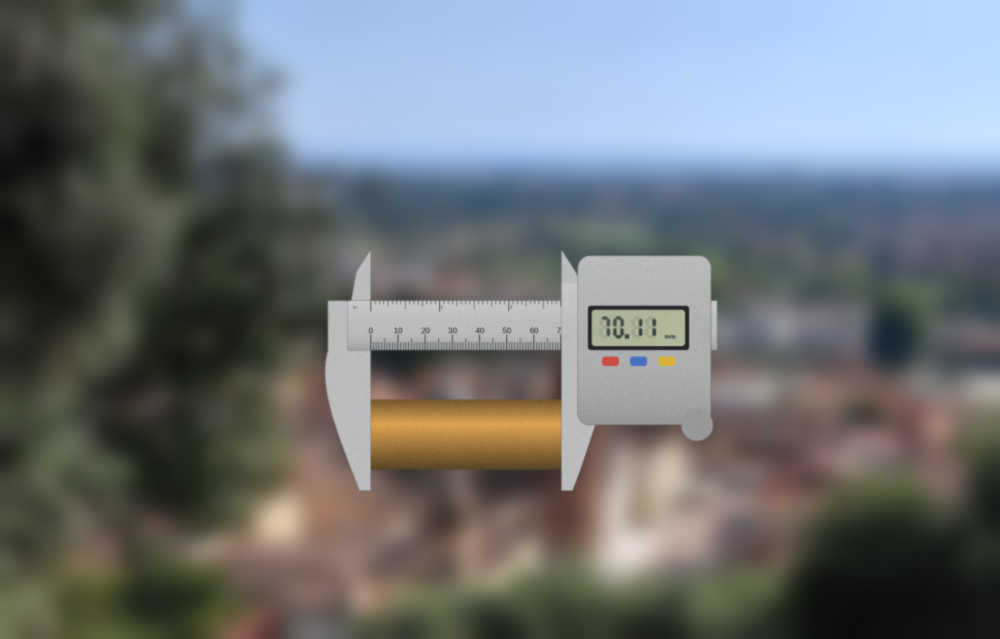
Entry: value=70.11 unit=mm
